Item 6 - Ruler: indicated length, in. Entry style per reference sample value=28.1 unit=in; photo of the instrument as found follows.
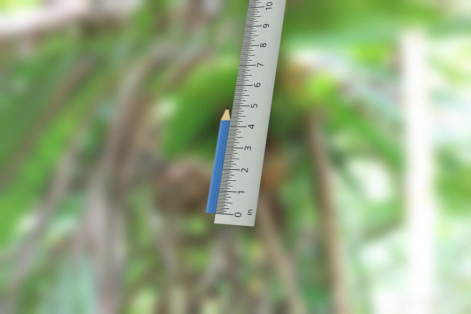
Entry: value=5 unit=in
